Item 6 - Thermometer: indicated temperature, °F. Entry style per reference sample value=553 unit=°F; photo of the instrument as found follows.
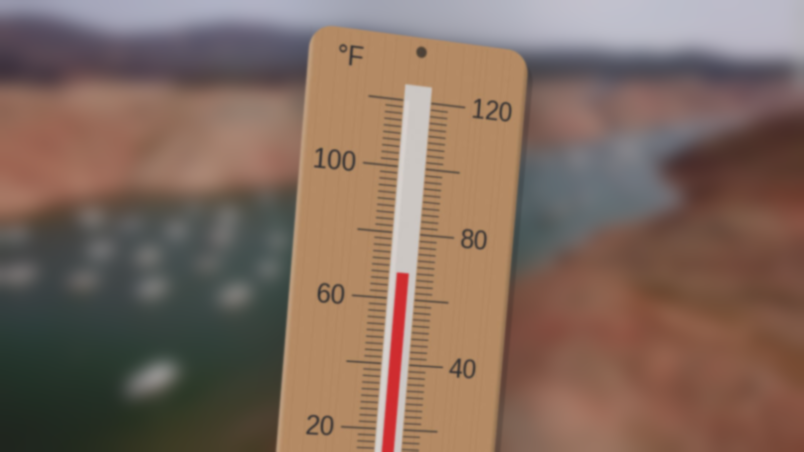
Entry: value=68 unit=°F
